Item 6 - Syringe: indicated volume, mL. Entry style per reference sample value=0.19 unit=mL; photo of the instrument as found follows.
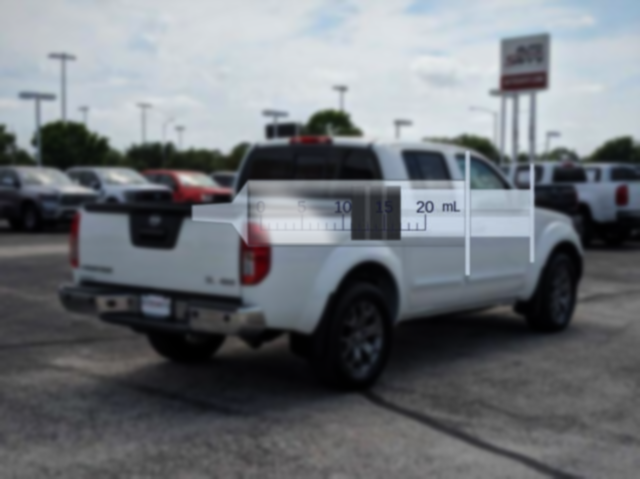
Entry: value=11 unit=mL
